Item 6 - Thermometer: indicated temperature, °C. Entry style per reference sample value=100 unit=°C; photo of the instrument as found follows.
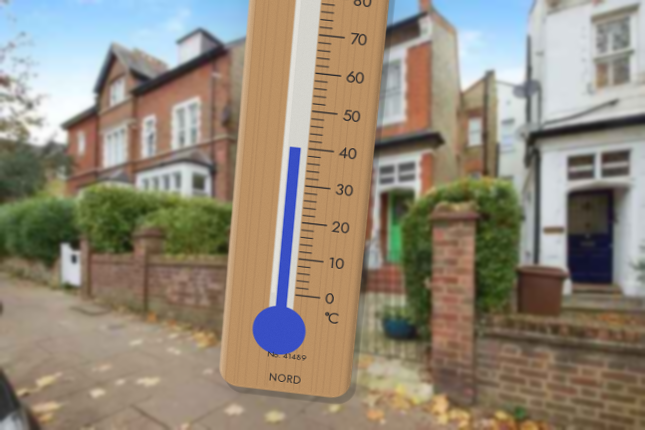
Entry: value=40 unit=°C
